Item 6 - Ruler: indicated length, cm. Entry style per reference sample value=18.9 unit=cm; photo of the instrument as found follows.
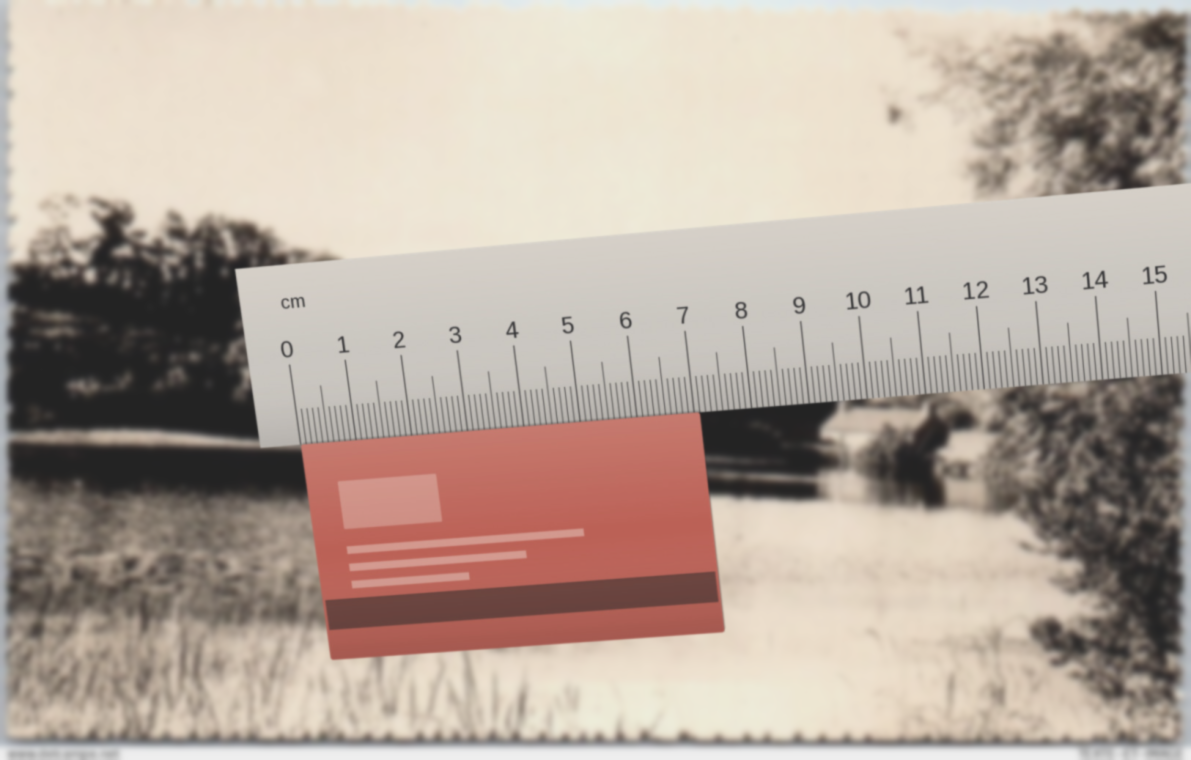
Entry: value=7.1 unit=cm
